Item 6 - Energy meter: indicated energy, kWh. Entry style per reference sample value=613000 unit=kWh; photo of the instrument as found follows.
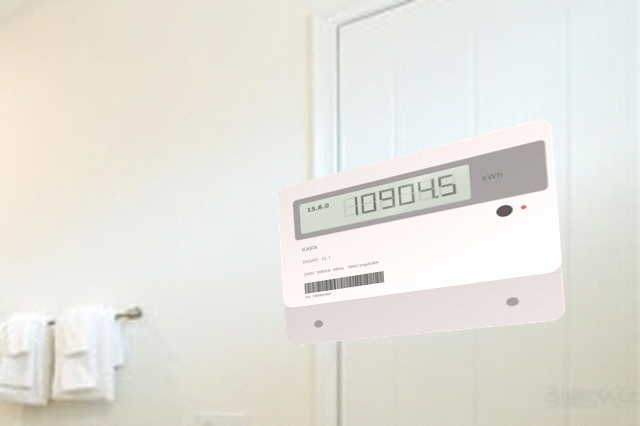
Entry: value=10904.5 unit=kWh
